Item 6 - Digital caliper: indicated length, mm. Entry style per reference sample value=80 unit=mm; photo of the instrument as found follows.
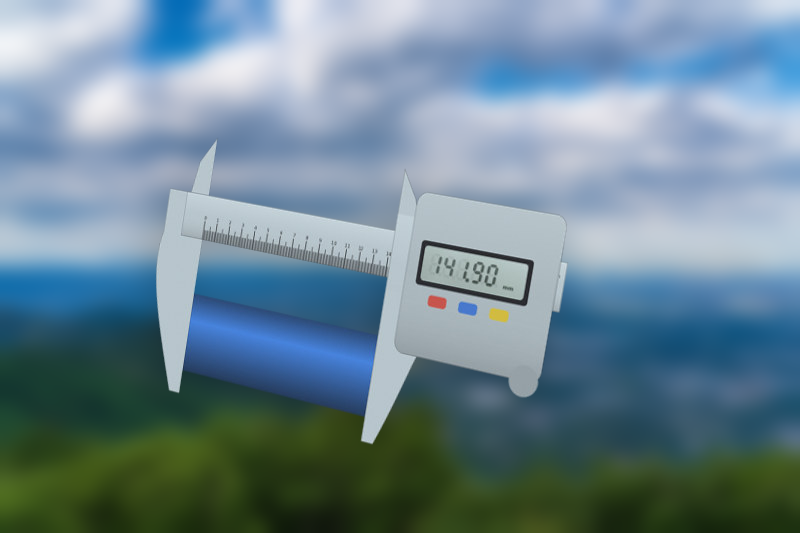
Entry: value=141.90 unit=mm
